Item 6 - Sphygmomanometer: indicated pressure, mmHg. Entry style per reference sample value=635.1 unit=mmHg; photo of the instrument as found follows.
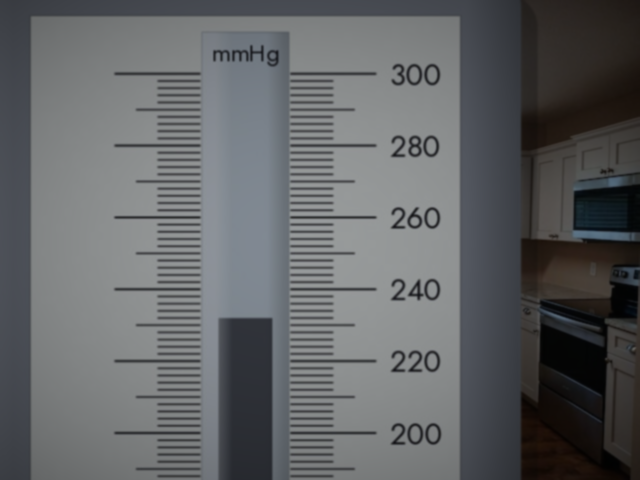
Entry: value=232 unit=mmHg
